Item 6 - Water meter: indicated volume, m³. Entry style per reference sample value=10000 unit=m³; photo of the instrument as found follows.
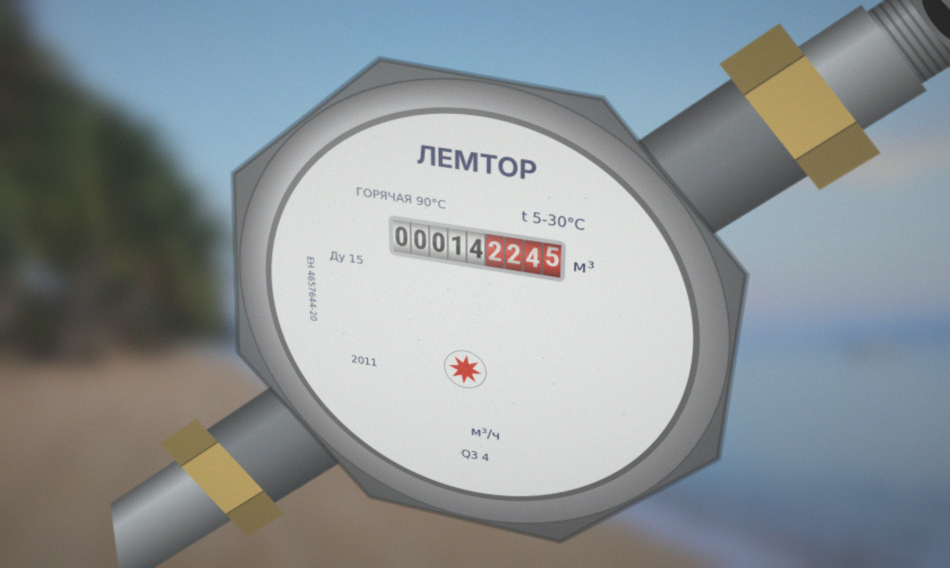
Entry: value=14.2245 unit=m³
